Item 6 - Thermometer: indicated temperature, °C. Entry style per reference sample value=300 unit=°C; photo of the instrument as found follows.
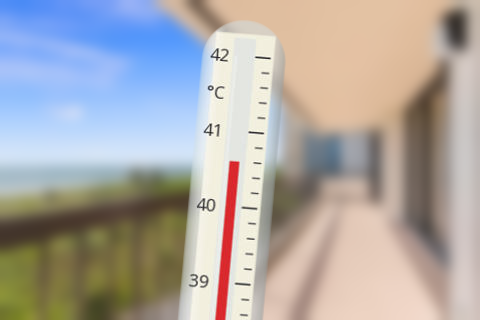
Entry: value=40.6 unit=°C
